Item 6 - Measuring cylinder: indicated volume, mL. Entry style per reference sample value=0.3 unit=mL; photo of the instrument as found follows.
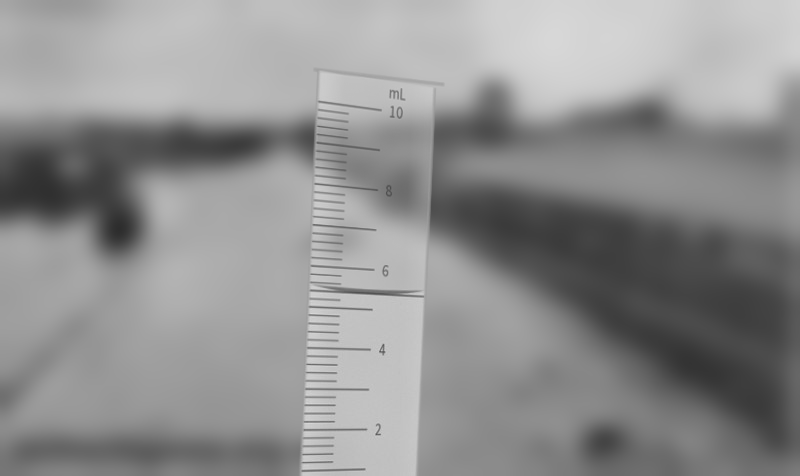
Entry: value=5.4 unit=mL
